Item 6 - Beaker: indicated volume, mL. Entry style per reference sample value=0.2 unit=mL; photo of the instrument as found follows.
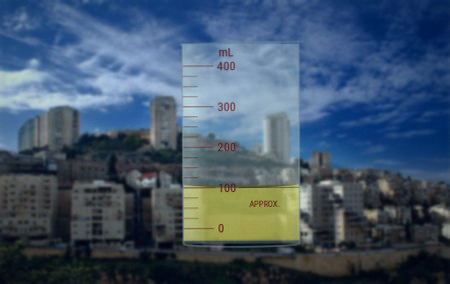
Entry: value=100 unit=mL
